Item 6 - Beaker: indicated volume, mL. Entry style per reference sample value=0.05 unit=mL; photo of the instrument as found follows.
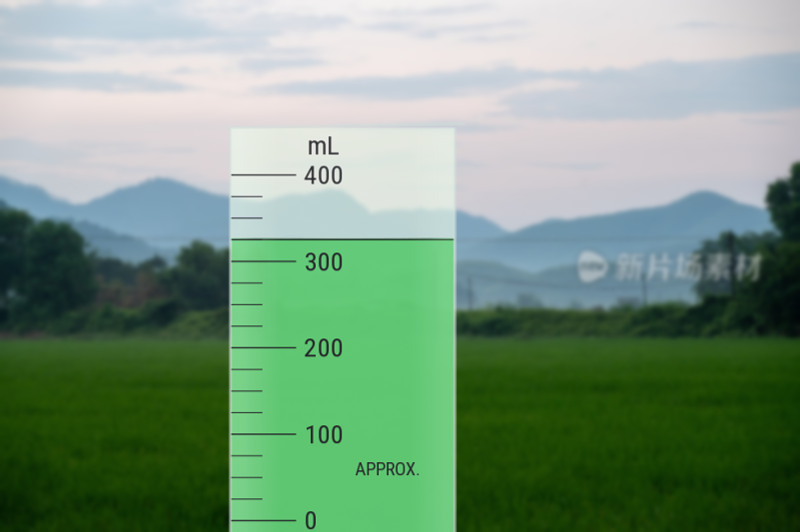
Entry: value=325 unit=mL
